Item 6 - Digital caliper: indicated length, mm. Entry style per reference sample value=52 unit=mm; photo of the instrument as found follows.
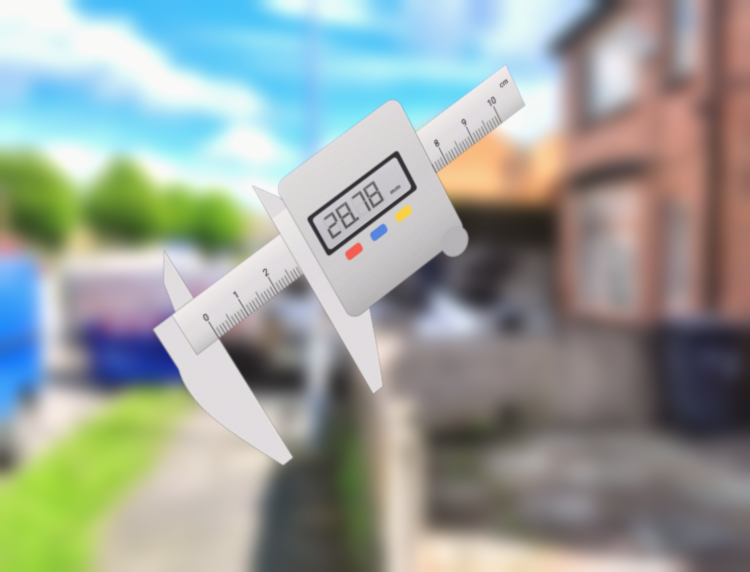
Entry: value=28.78 unit=mm
